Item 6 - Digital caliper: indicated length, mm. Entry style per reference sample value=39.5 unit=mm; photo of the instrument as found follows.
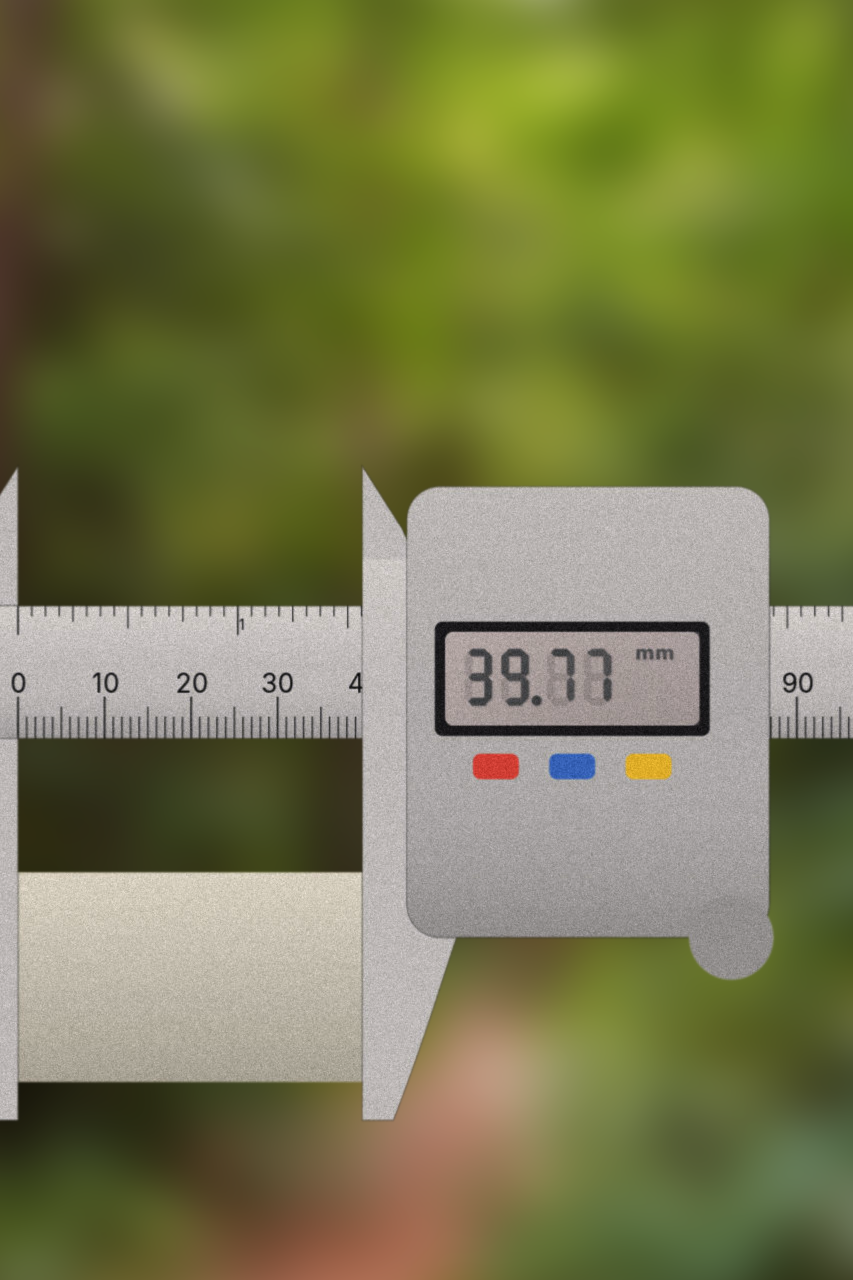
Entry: value=39.77 unit=mm
